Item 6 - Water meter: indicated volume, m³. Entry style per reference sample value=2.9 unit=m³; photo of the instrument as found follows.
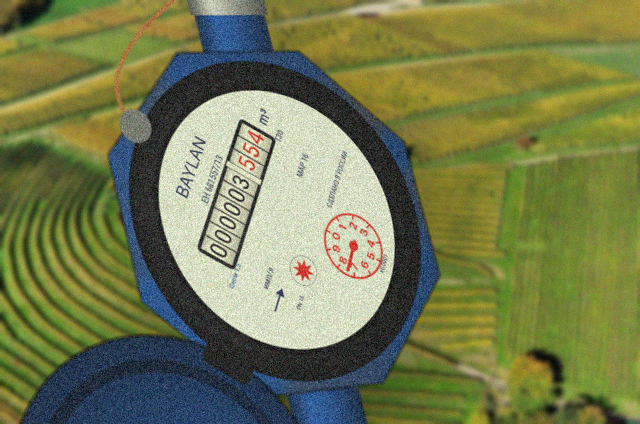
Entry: value=3.5547 unit=m³
